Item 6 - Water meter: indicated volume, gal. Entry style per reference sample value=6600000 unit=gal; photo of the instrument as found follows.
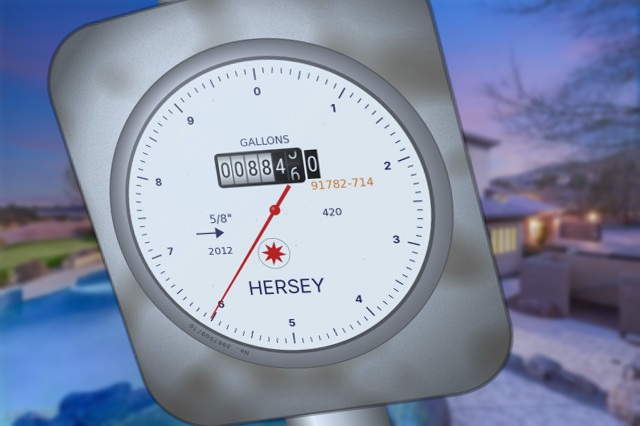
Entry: value=88456.0 unit=gal
